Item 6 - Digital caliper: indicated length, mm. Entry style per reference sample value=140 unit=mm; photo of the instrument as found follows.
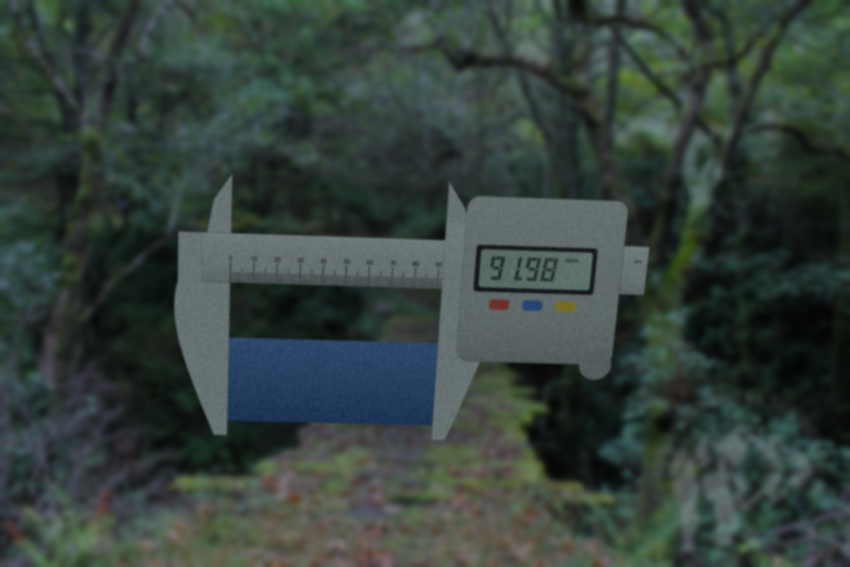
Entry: value=91.98 unit=mm
